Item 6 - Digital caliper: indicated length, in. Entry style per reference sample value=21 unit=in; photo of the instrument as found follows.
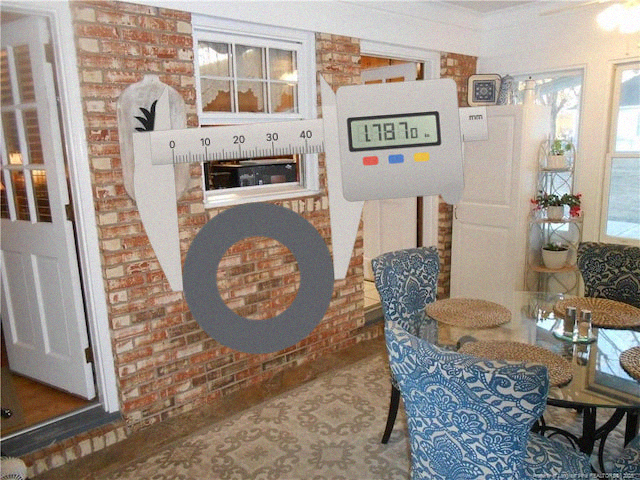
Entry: value=1.7870 unit=in
